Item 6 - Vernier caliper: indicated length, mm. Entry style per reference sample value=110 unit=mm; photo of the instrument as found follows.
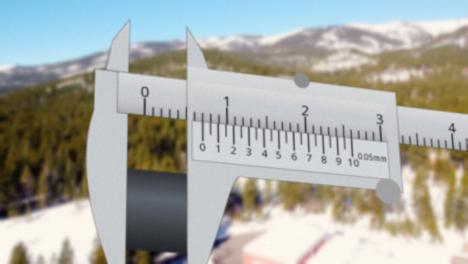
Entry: value=7.0 unit=mm
